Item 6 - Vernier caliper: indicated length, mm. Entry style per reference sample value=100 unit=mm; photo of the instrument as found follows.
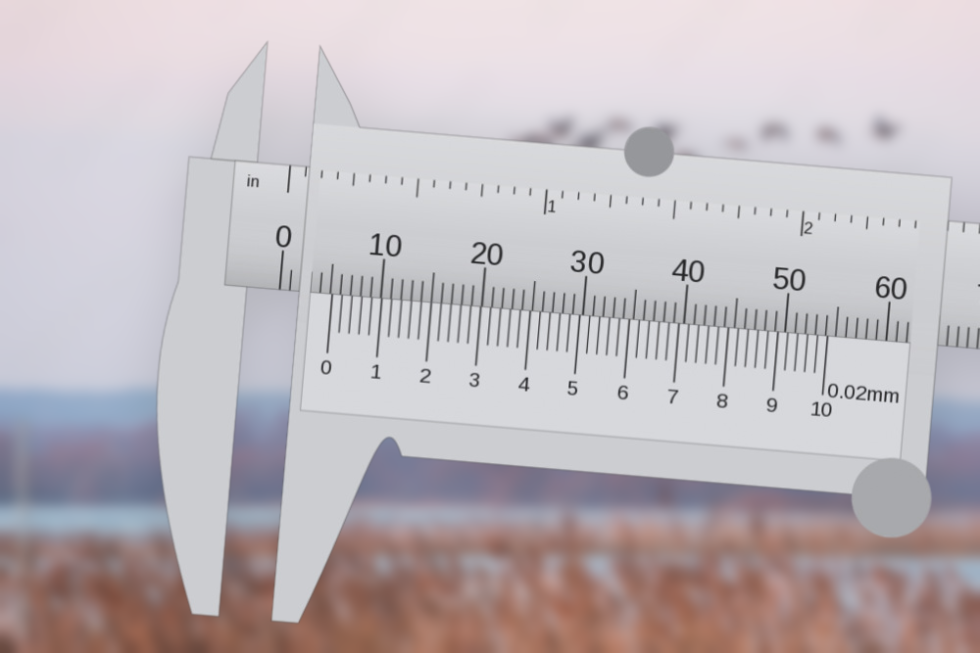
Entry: value=5.2 unit=mm
